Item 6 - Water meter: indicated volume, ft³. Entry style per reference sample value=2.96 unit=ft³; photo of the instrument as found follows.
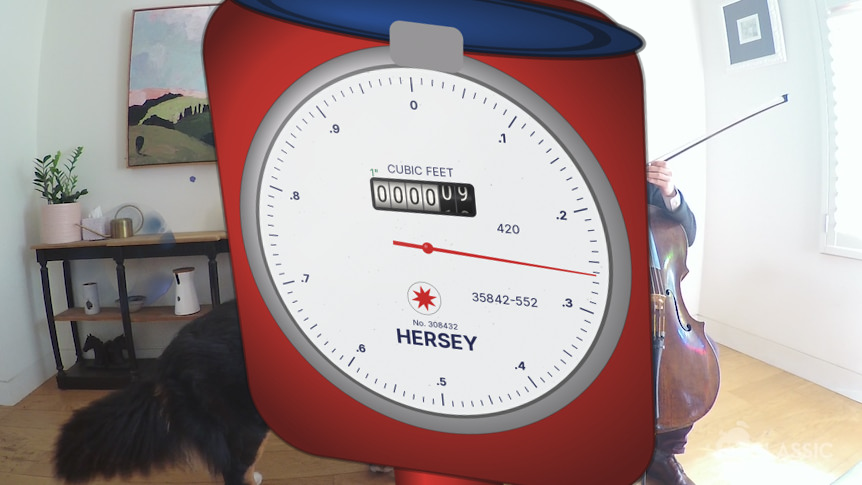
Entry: value=9.26 unit=ft³
